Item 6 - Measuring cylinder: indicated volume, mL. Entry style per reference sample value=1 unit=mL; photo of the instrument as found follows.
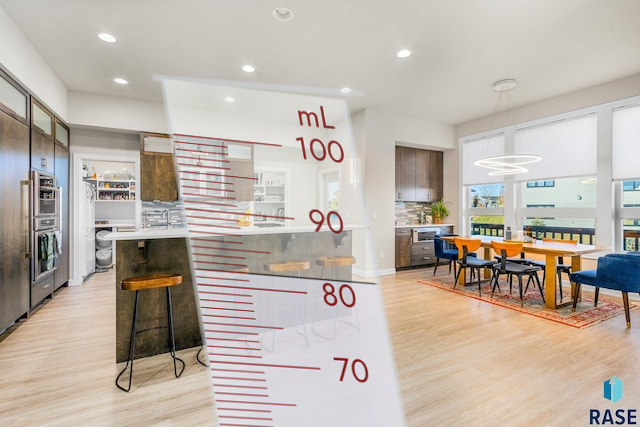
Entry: value=82 unit=mL
